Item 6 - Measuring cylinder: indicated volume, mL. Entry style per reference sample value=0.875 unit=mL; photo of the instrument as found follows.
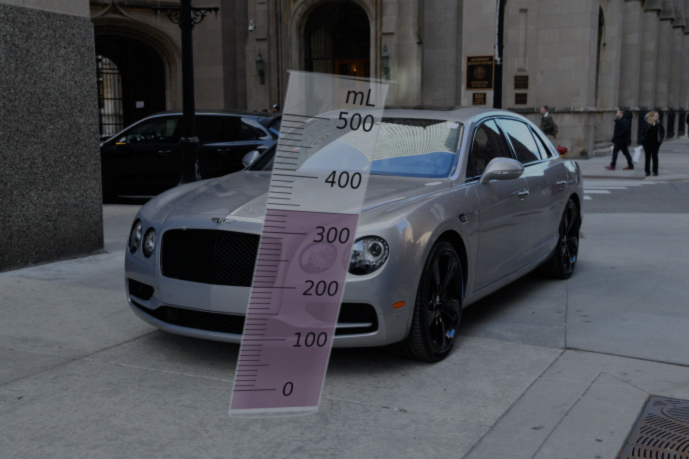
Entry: value=340 unit=mL
